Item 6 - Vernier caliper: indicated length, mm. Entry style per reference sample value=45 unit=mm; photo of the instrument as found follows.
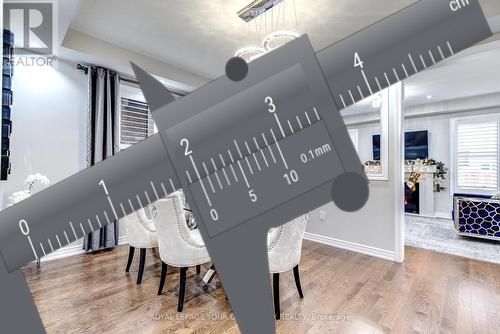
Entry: value=20.0 unit=mm
